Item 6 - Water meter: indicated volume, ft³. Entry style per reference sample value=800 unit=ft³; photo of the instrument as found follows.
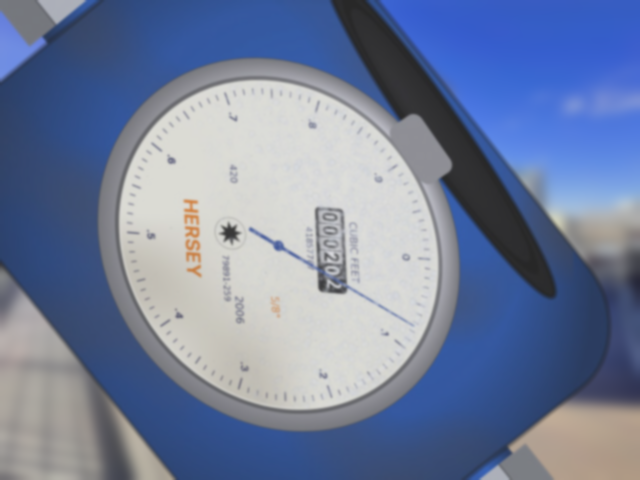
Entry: value=202.07 unit=ft³
